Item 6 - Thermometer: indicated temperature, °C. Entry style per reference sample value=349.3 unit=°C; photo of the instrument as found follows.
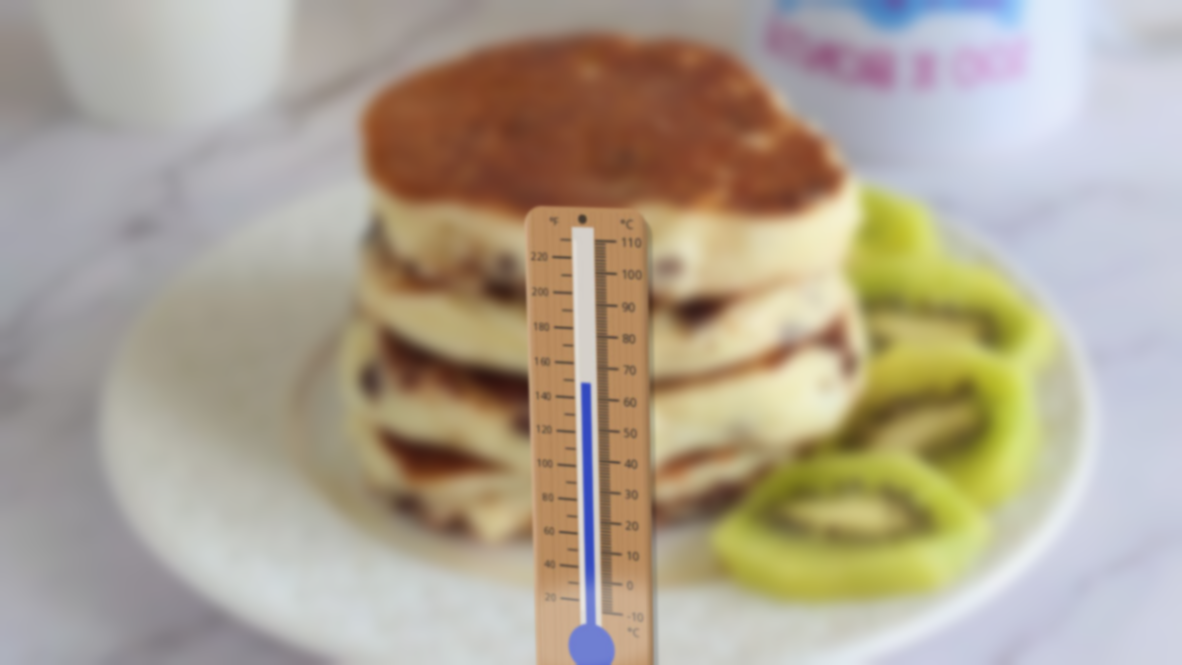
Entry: value=65 unit=°C
